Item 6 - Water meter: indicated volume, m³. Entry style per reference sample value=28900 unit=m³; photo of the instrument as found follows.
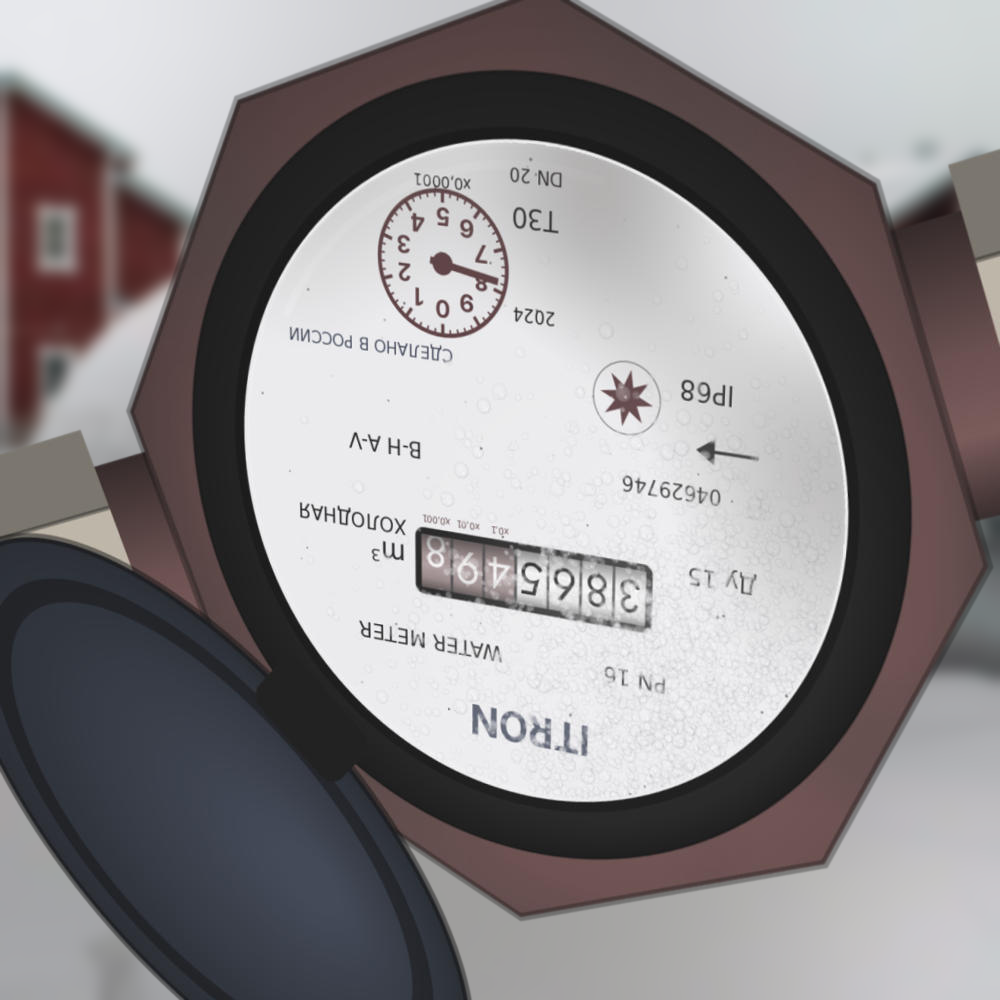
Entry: value=3865.4977 unit=m³
